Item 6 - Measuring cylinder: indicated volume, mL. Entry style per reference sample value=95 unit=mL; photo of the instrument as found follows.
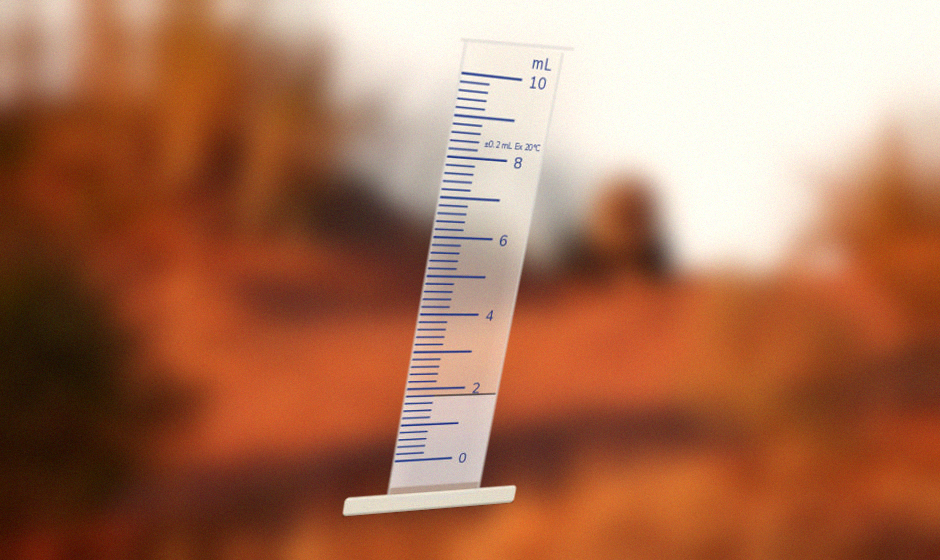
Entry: value=1.8 unit=mL
